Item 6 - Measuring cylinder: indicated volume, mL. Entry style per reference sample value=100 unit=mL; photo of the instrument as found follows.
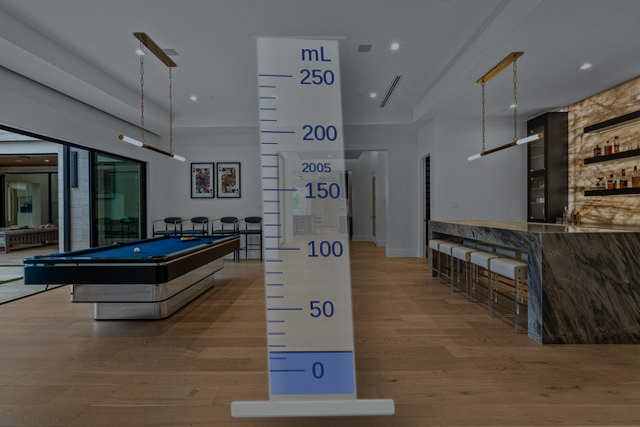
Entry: value=15 unit=mL
